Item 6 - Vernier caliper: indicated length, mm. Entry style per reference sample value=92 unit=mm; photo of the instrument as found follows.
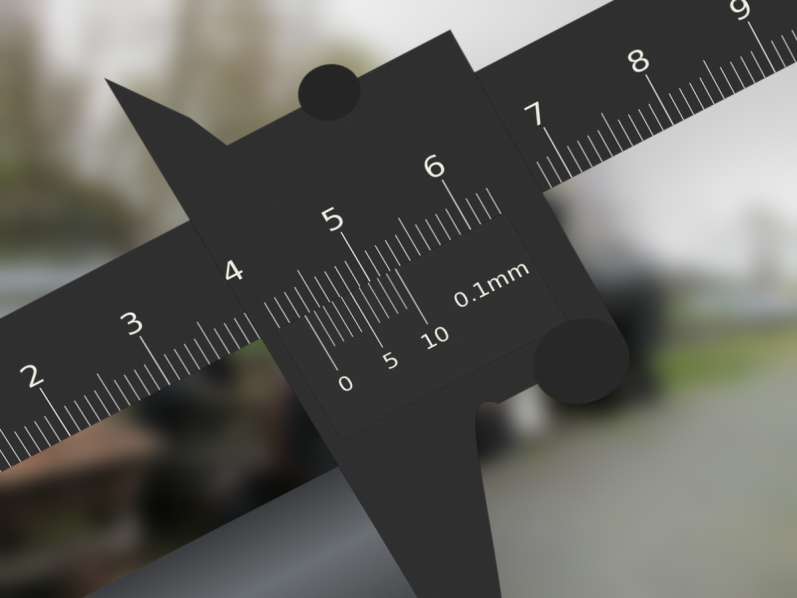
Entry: value=43.5 unit=mm
